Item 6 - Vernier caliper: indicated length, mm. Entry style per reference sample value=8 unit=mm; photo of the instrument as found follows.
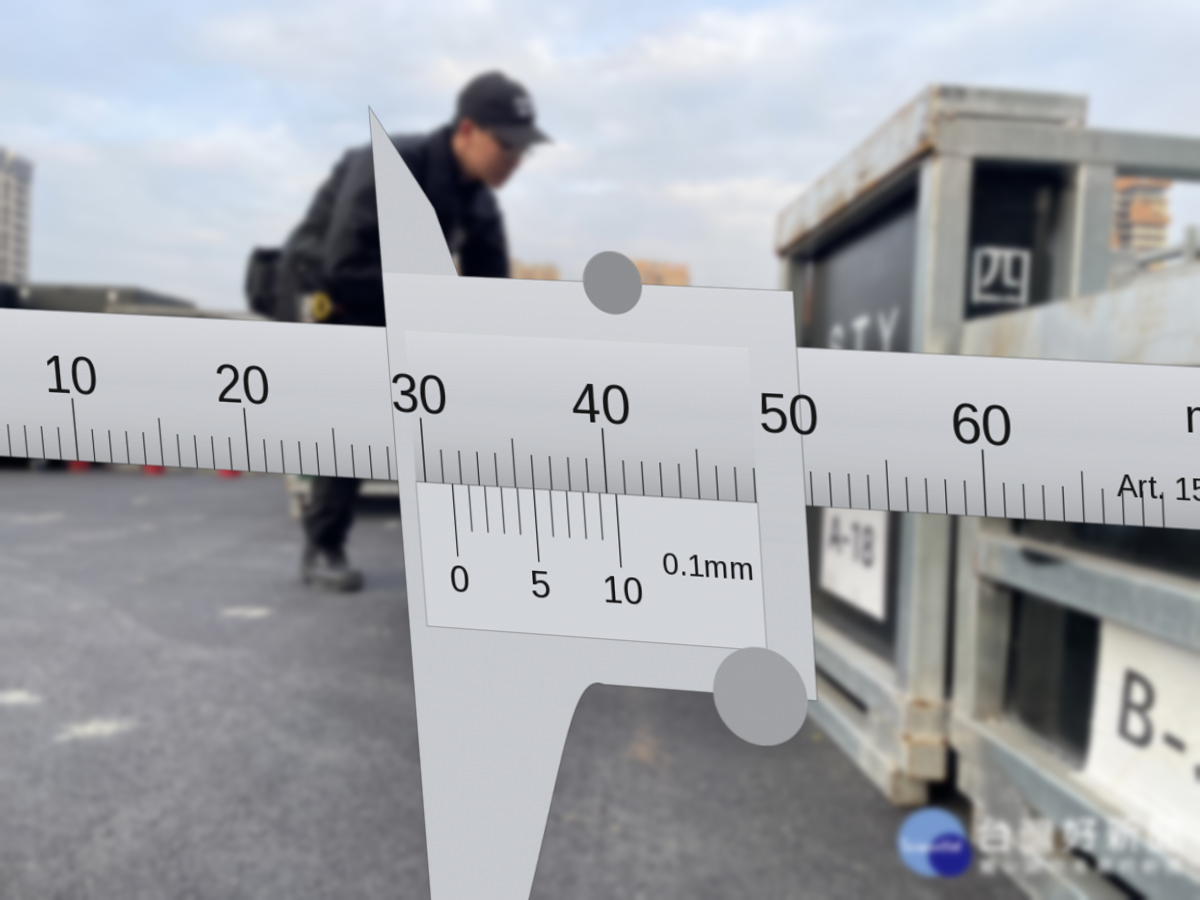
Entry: value=31.5 unit=mm
